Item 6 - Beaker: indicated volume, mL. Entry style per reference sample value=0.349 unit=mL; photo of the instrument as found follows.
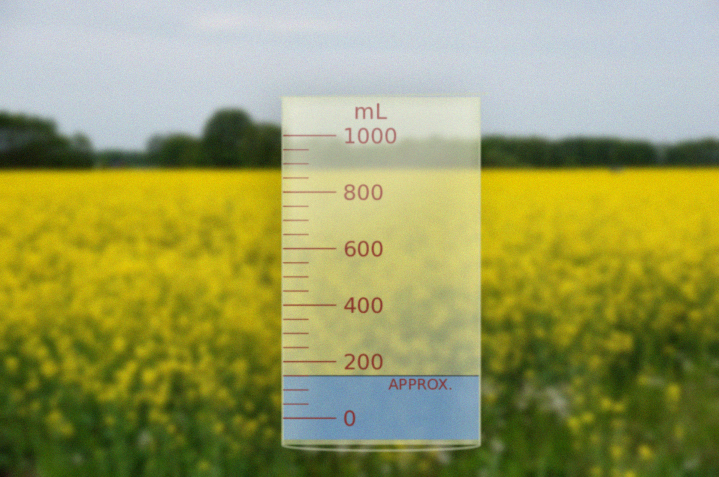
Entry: value=150 unit=mL
